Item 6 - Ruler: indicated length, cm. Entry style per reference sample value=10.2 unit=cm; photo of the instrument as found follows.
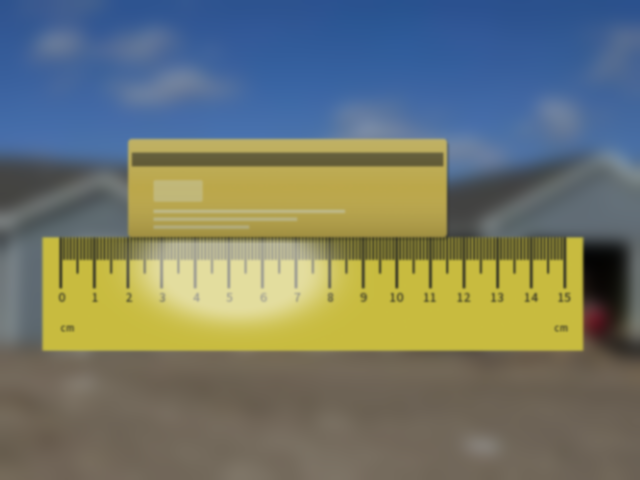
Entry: value=9.5 unit=cm
